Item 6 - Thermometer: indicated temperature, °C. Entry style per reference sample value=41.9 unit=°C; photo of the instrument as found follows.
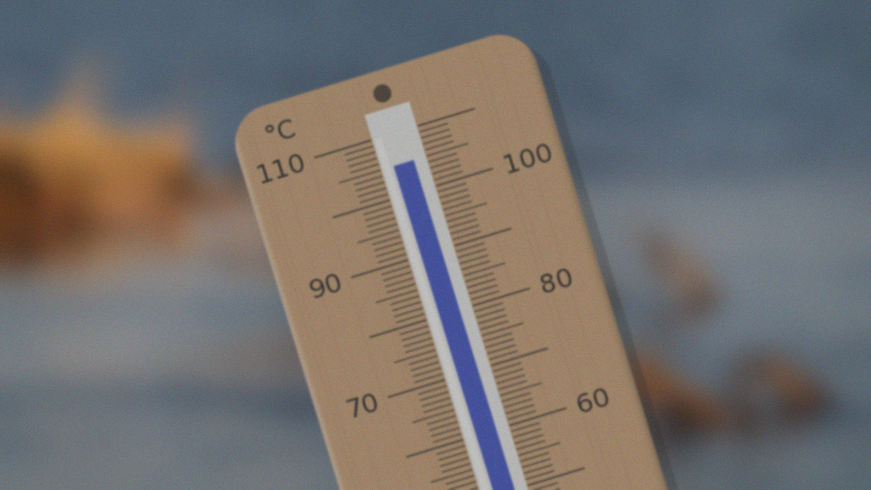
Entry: value=105 unit=°C
